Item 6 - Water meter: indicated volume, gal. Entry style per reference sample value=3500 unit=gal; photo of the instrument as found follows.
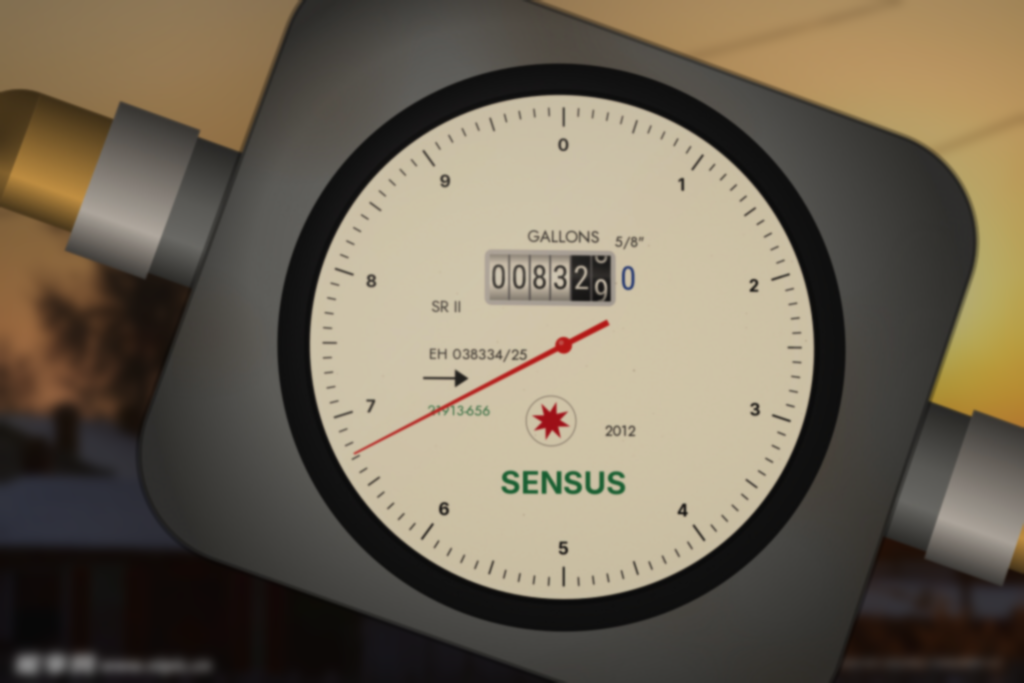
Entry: value=83286.7 unit=gal
